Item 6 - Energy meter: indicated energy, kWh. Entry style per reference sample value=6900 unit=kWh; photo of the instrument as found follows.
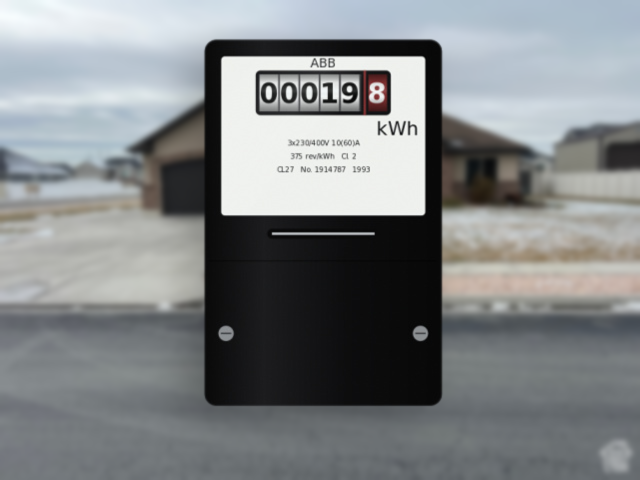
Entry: value=19.8 unit=kWh
